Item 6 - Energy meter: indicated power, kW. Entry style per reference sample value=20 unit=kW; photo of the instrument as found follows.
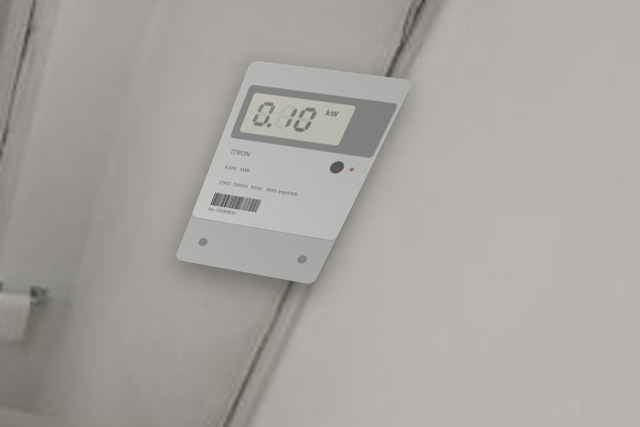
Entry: value=0.10 unit=kW
